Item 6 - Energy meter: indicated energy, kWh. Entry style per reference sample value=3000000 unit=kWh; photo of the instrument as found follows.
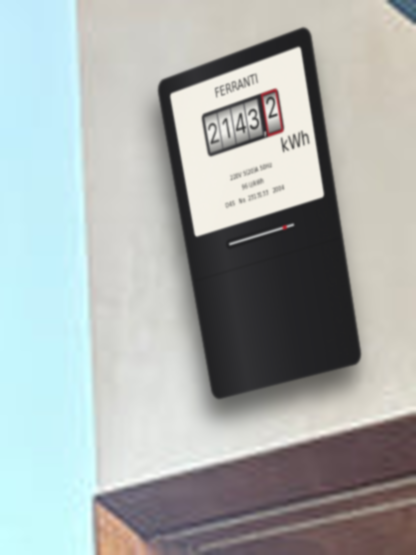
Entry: value=2143.2 unit=kWh
